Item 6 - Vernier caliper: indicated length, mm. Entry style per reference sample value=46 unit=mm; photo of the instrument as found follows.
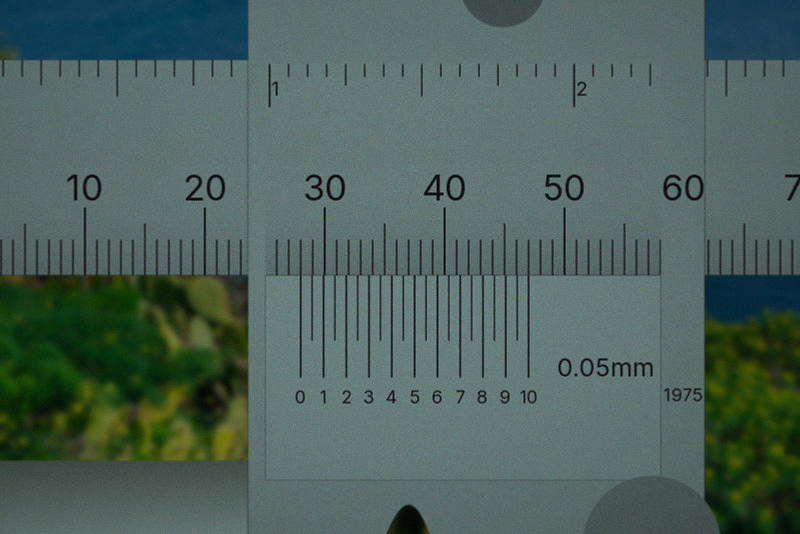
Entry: value=28.0 unit=mm
